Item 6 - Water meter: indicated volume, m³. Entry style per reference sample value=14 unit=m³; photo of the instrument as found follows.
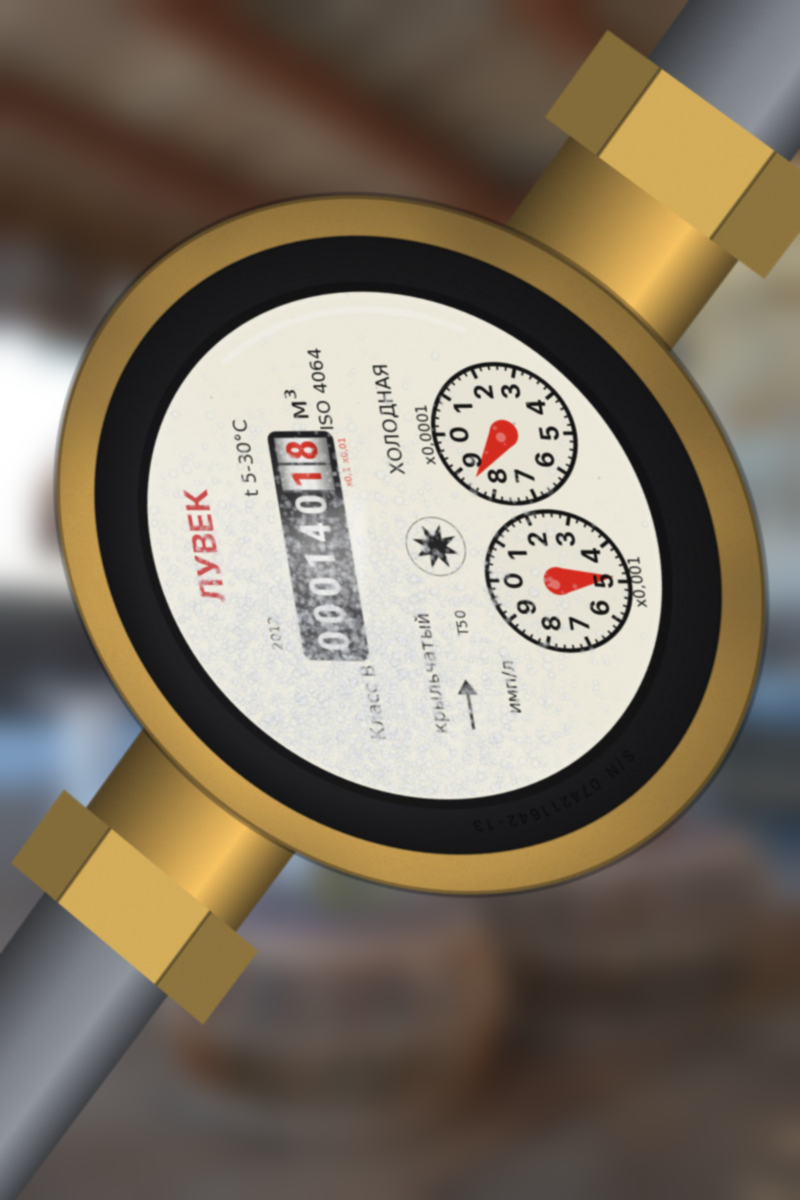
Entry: value=140.1848 unit=m³
